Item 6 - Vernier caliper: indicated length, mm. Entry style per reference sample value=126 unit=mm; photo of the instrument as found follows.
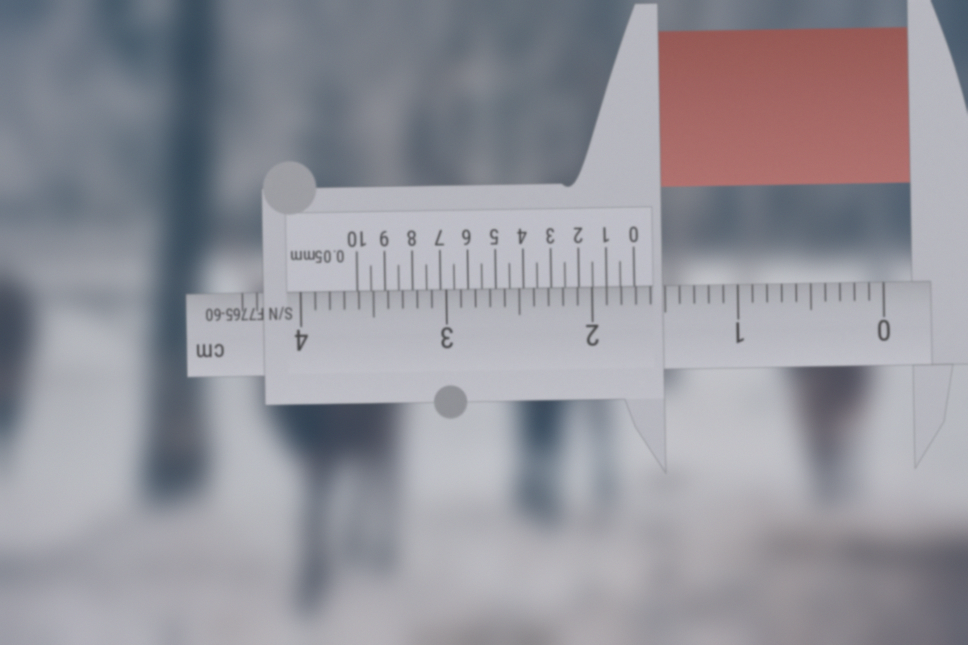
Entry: value=17.1 unit=mm
